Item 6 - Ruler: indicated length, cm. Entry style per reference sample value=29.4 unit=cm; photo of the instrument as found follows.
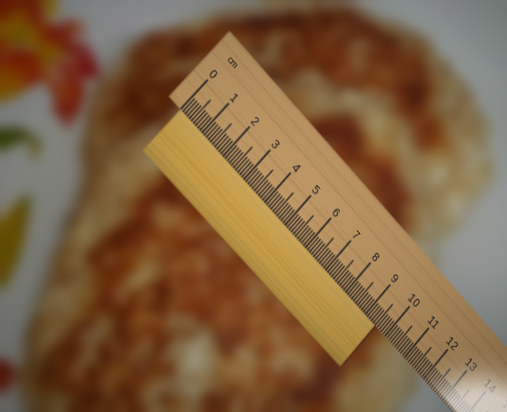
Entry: value=9.5 unit=cm
